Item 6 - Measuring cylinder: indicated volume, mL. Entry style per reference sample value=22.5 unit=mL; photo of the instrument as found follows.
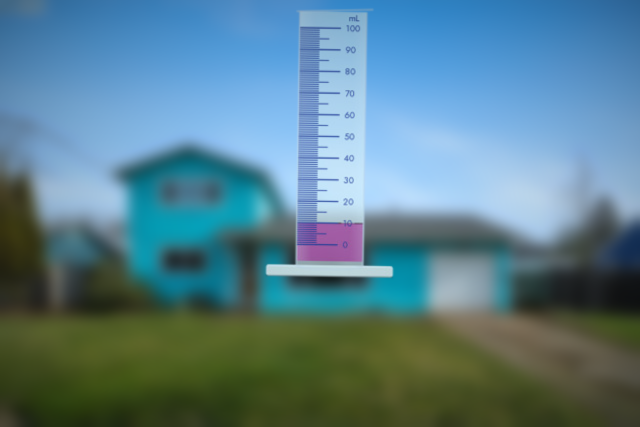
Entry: value=10 unit=mL
